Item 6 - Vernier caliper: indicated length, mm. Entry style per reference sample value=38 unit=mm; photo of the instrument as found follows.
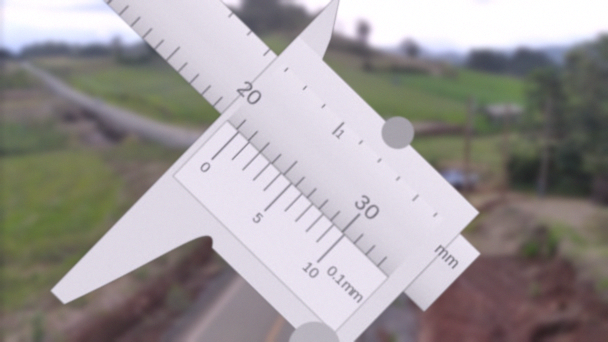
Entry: value=21.2 unit=mm
